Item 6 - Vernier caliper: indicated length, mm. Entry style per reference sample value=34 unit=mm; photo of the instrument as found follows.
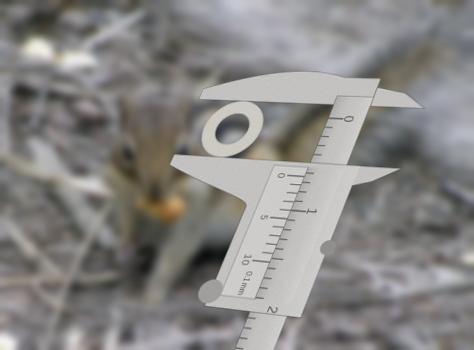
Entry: value=6.4 unit=mm
